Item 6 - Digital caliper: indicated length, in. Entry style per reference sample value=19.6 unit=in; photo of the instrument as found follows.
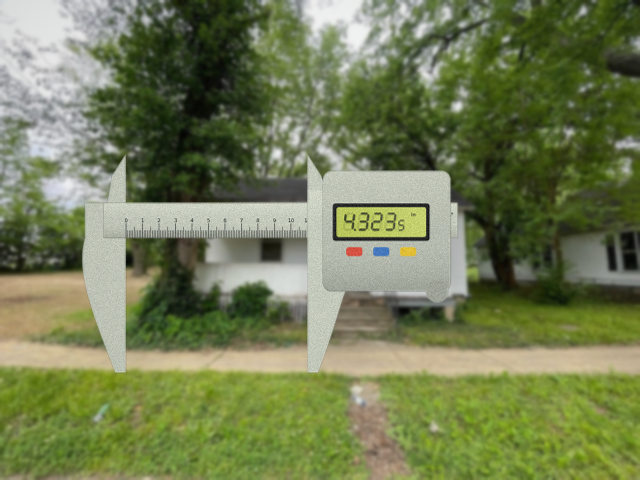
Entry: value=4.3235 unit=in
